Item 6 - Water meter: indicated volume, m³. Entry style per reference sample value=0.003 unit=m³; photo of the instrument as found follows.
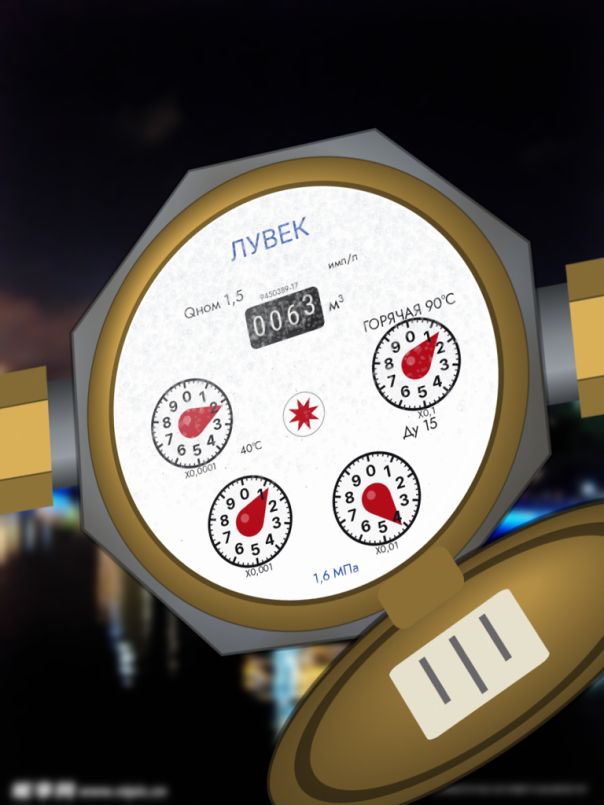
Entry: value=63.1412 unit=m³
